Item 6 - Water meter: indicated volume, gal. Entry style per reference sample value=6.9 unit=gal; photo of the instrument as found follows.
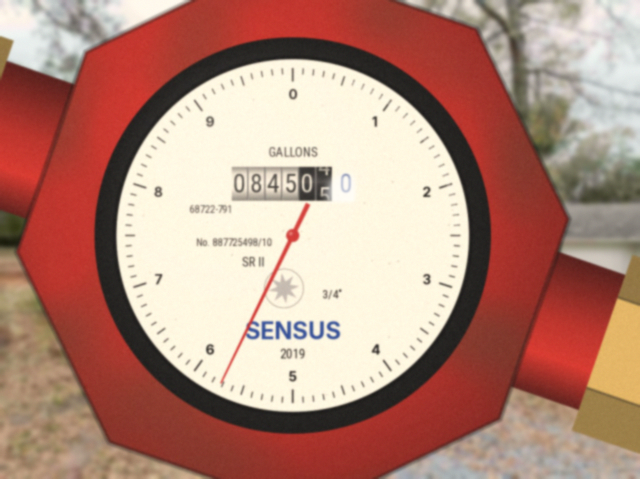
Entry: value=845045.7 unit=gal
